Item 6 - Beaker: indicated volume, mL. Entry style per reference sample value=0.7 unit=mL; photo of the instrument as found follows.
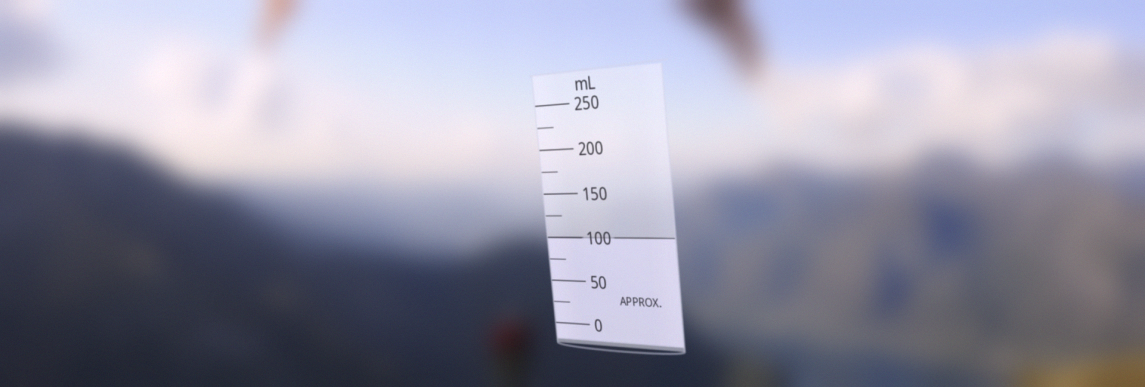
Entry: value=100 unit=mL
